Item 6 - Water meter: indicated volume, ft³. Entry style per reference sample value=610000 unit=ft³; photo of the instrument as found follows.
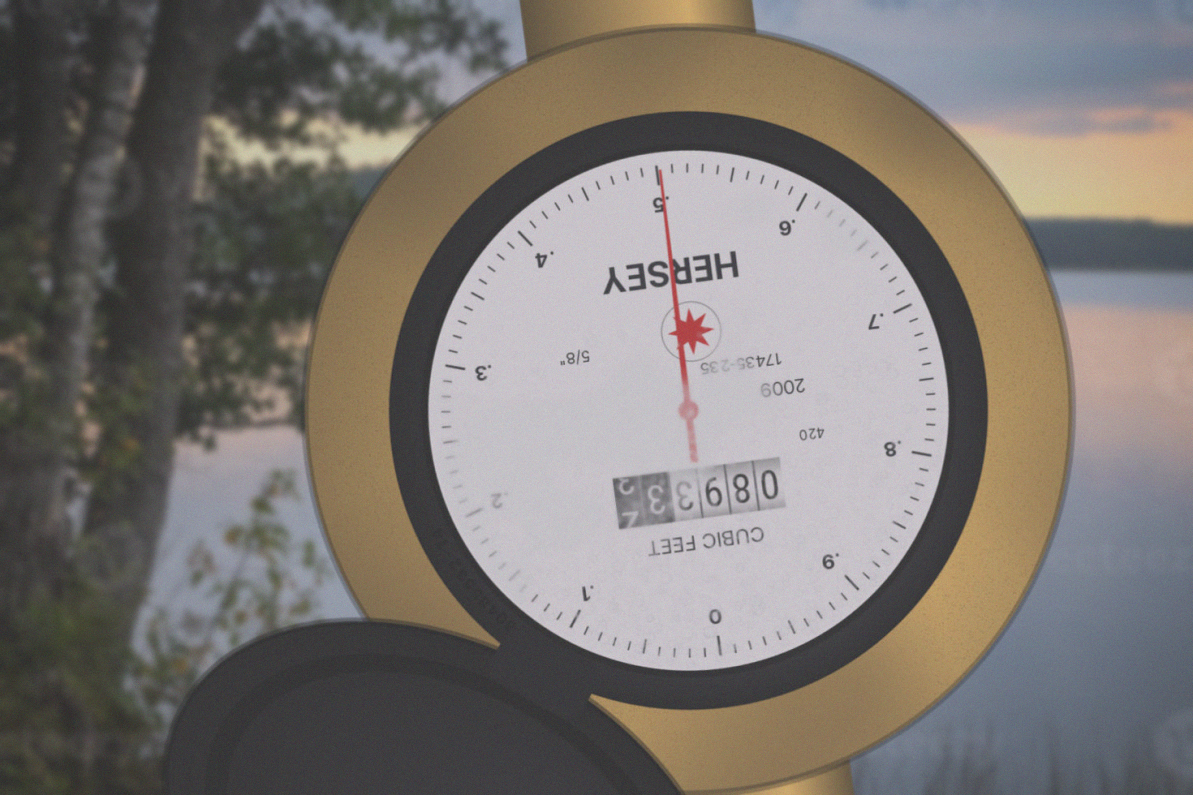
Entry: value=89332.50 unit=ft³
